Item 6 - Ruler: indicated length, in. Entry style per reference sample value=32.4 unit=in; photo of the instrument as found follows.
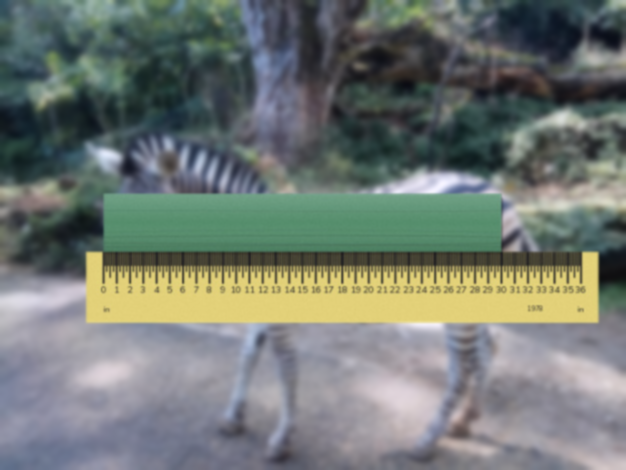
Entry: value=30 unit=in
